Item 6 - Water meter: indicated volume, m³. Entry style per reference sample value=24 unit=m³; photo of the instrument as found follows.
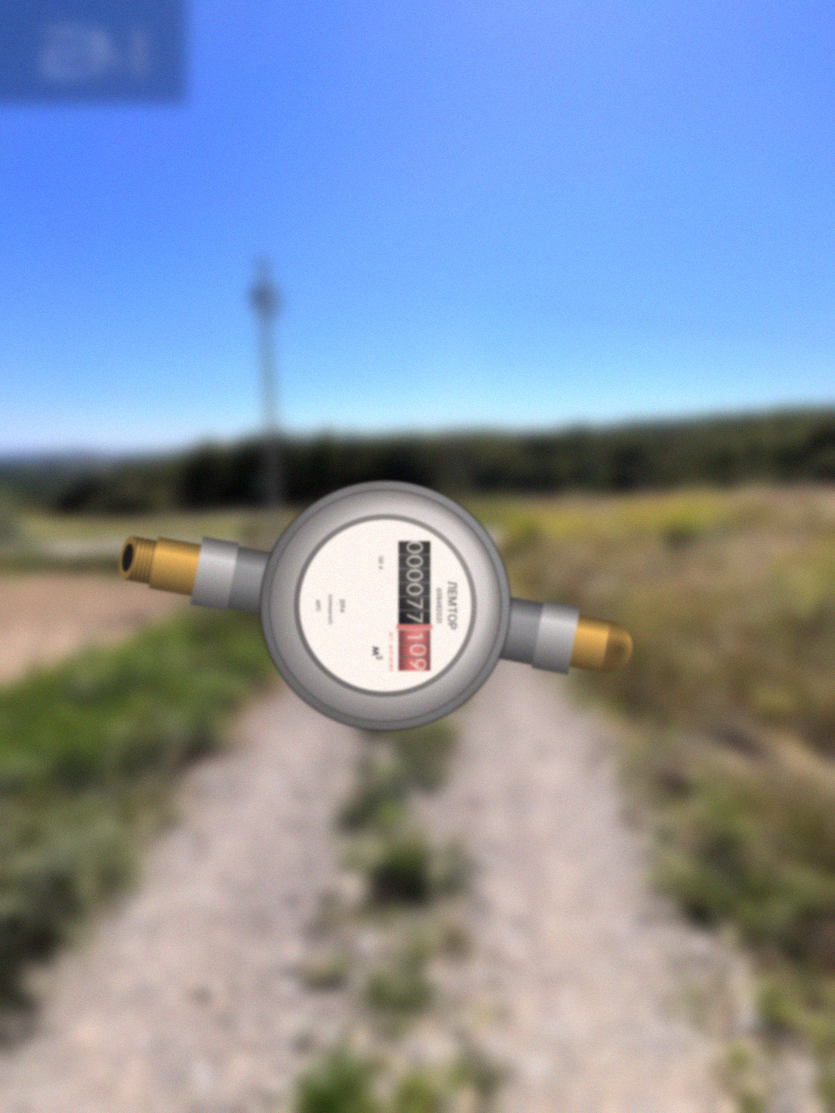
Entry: value=77.109 unit=m³
